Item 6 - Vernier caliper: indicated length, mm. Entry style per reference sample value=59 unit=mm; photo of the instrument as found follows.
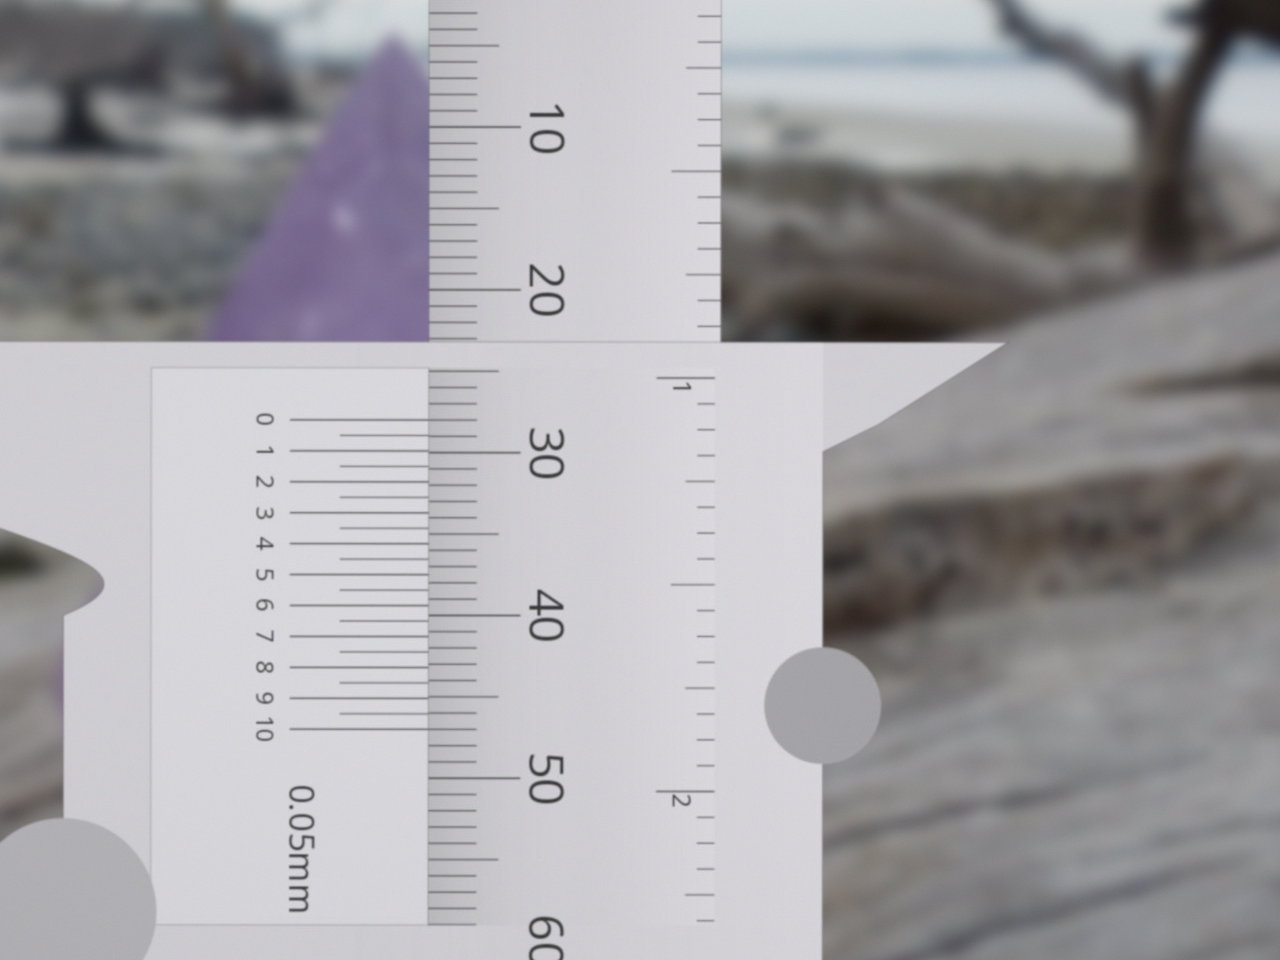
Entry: value=28.0 unit=mm
